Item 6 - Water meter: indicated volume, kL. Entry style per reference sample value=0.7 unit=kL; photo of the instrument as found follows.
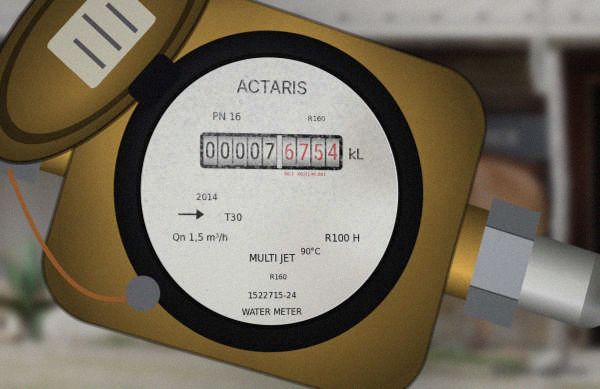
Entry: value=7.6754 unit=kL
